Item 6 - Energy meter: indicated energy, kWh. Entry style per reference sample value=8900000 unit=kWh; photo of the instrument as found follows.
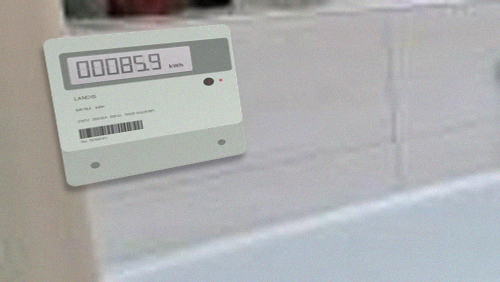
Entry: value=85.9 unit=kWh
